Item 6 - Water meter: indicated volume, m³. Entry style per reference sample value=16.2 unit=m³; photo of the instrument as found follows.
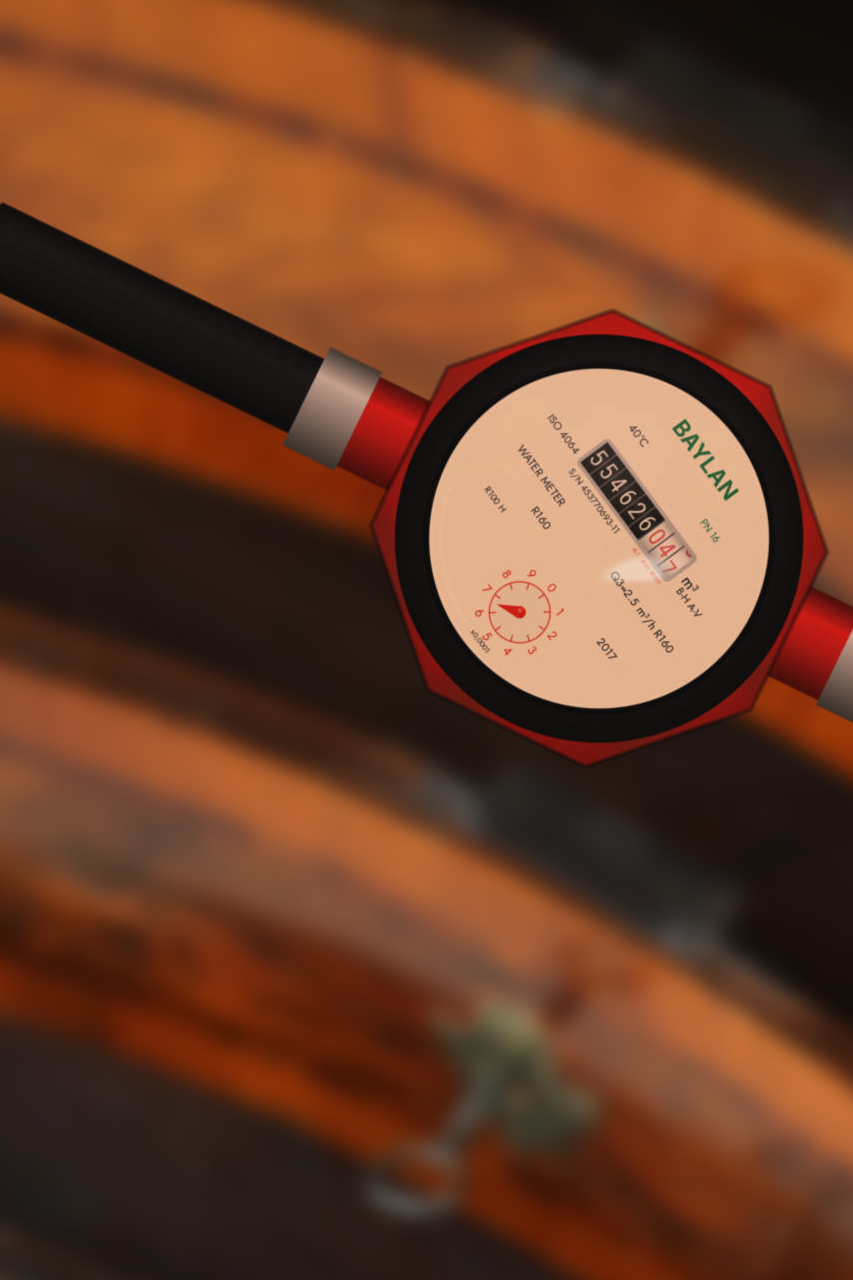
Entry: value=554626.0466 unit=m³
